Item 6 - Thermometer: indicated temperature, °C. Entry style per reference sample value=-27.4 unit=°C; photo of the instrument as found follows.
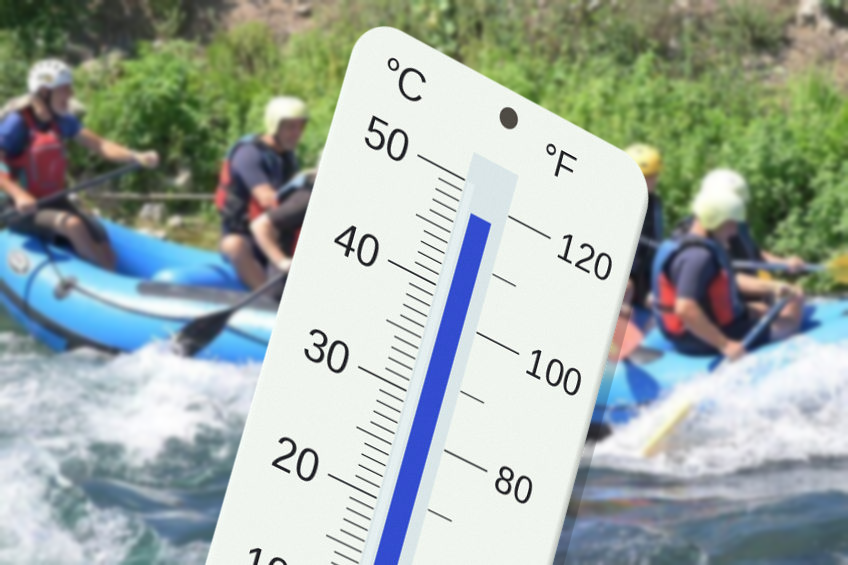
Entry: value=47.5 unit=°C
